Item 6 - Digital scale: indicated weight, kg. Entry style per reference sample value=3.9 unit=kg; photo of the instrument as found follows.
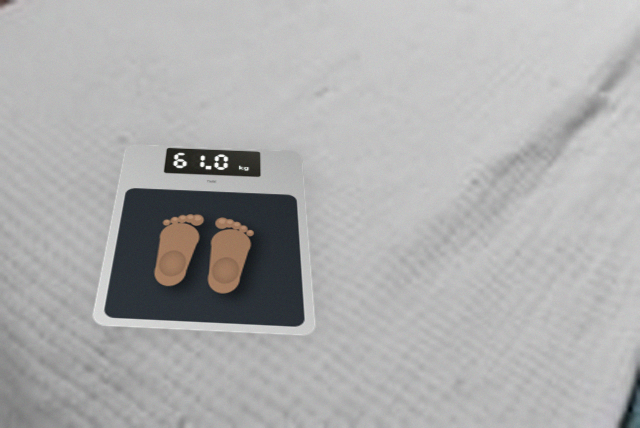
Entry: value=61.0 unit=kg
